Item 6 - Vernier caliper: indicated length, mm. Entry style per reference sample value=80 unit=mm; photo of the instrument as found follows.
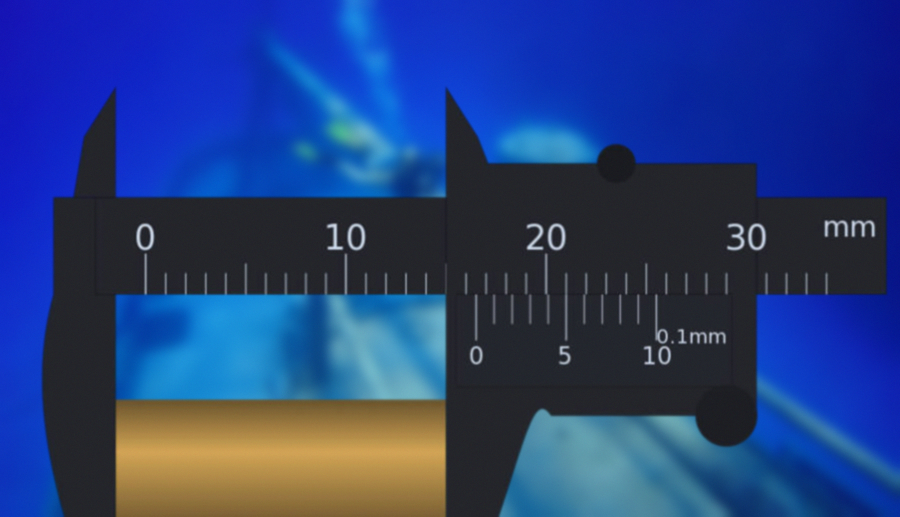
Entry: value=16.5 unit=mm
